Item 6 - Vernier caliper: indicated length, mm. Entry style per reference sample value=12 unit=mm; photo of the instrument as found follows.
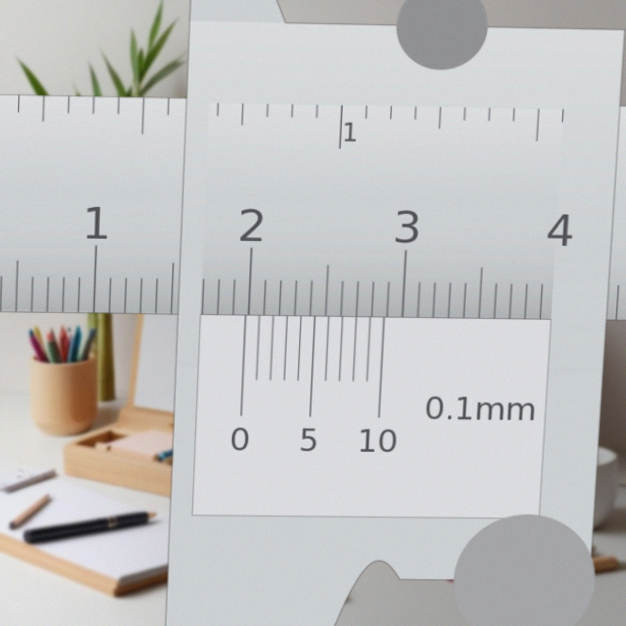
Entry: value=19.8 unit=mm
